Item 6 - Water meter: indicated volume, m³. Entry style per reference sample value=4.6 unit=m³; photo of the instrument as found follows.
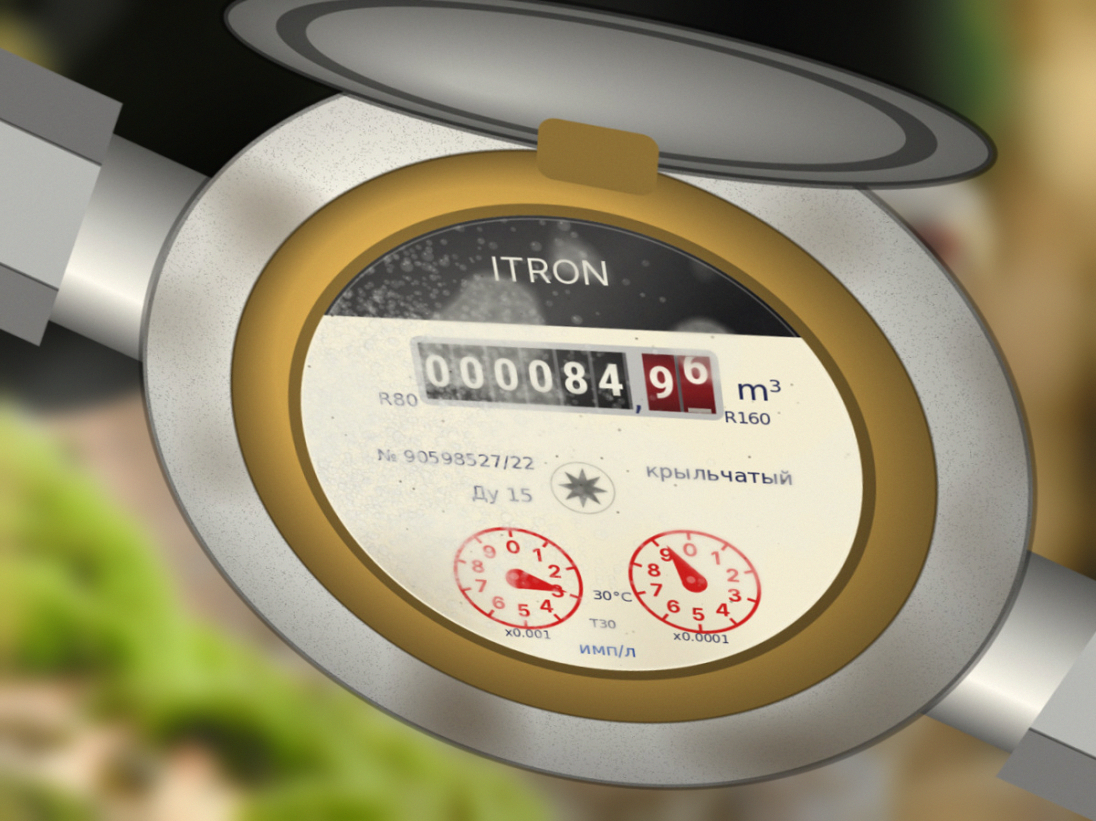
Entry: value=84.9629 unit=m³
